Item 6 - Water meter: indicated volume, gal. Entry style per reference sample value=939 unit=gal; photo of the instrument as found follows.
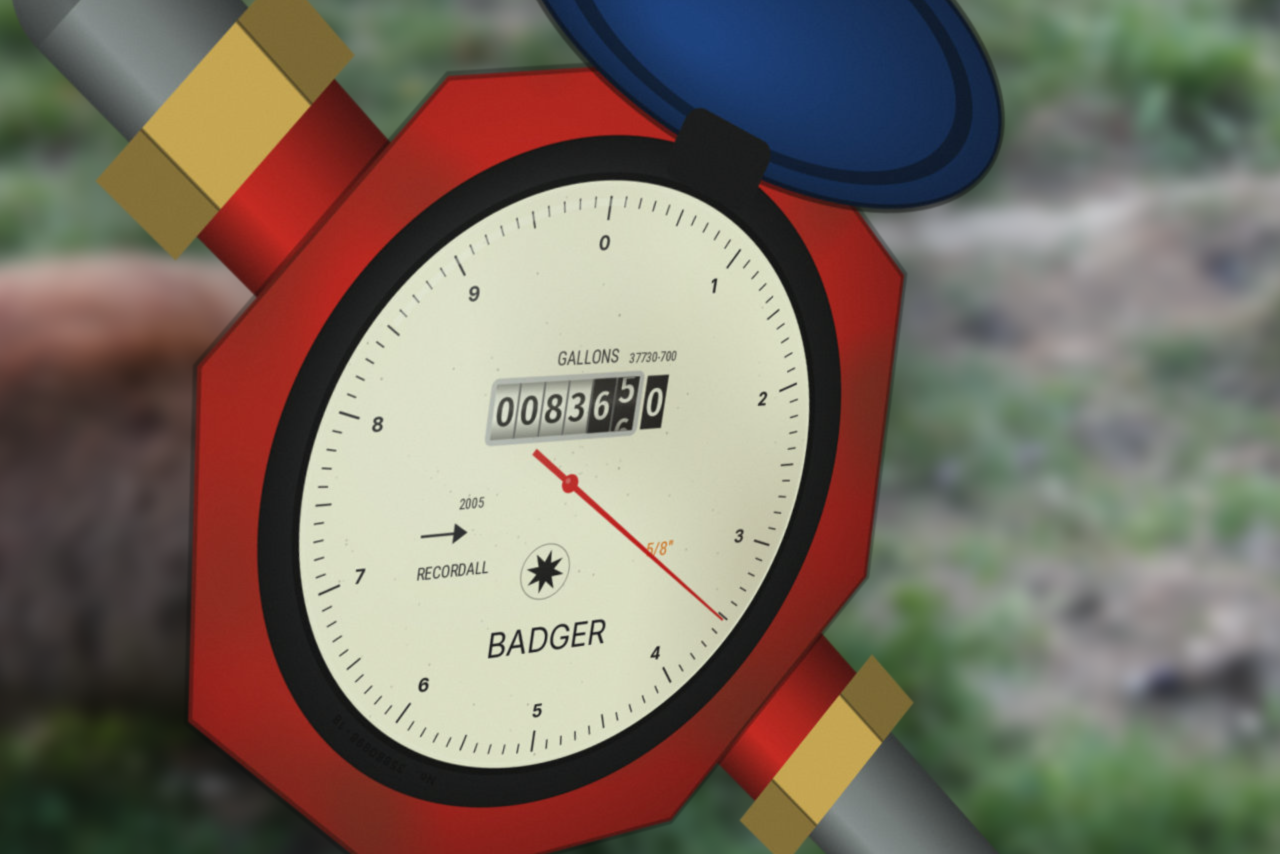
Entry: value=83653.5 unit=gal
